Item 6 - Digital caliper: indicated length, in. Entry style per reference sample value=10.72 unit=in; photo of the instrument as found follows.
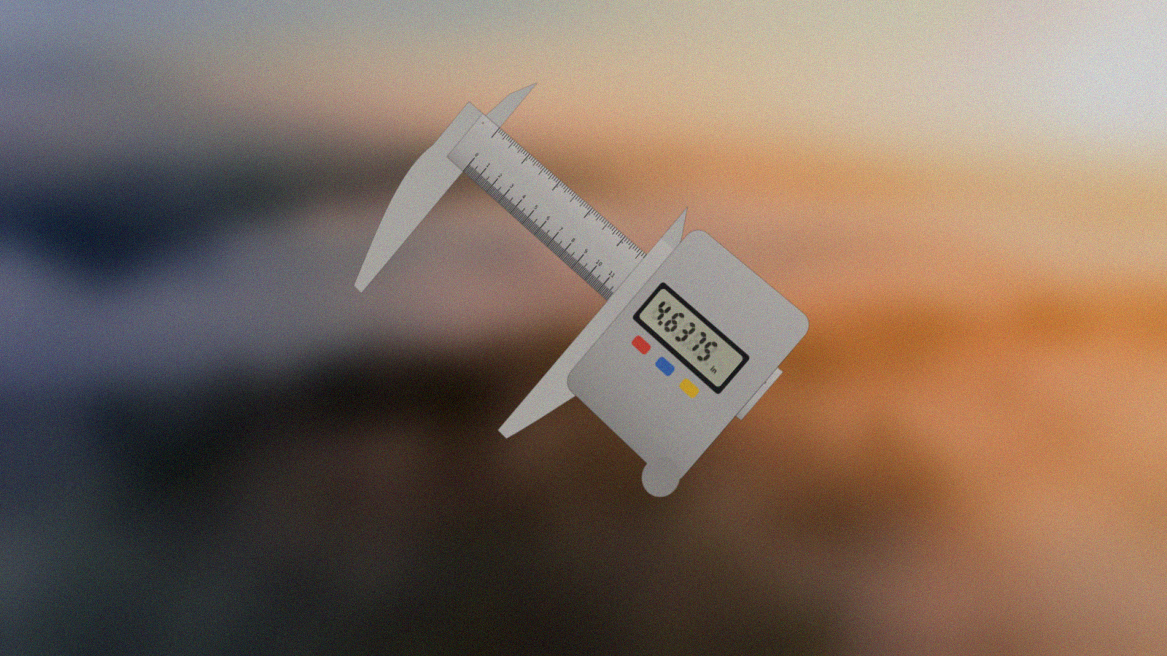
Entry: value=4.6375 unit=in
